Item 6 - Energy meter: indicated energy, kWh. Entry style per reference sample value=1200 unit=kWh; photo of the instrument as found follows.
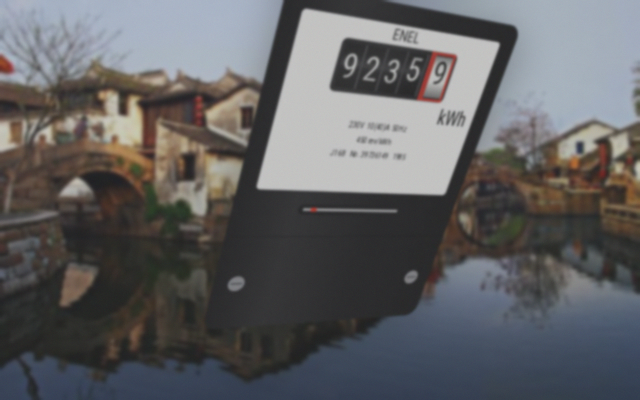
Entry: value=9235.9 unit=kWh
